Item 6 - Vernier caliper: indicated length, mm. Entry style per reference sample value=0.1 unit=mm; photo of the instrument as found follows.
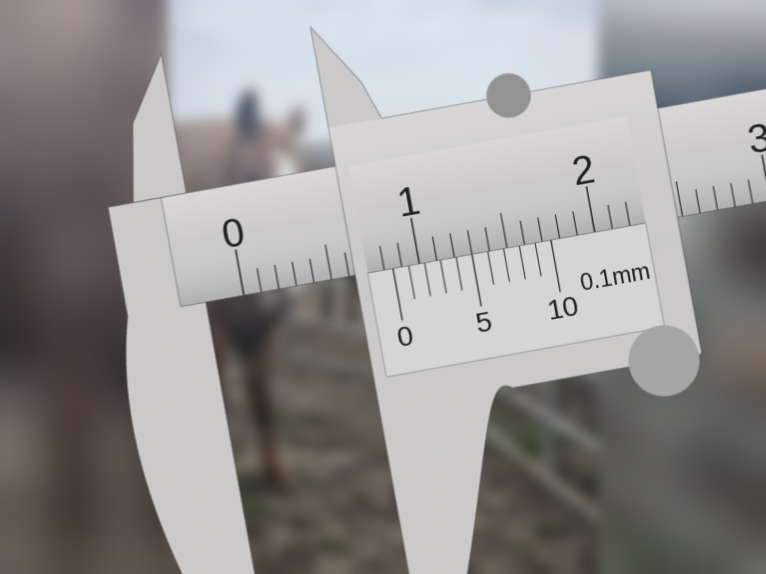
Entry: value=8.5 unit=mm
